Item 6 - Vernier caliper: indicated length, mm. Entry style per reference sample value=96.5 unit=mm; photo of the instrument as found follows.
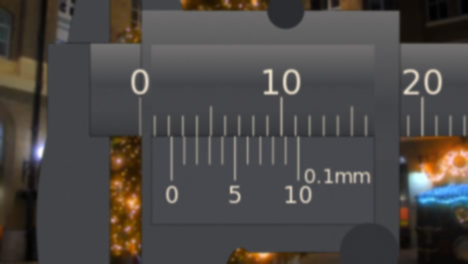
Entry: value=2.2 unit=mm
